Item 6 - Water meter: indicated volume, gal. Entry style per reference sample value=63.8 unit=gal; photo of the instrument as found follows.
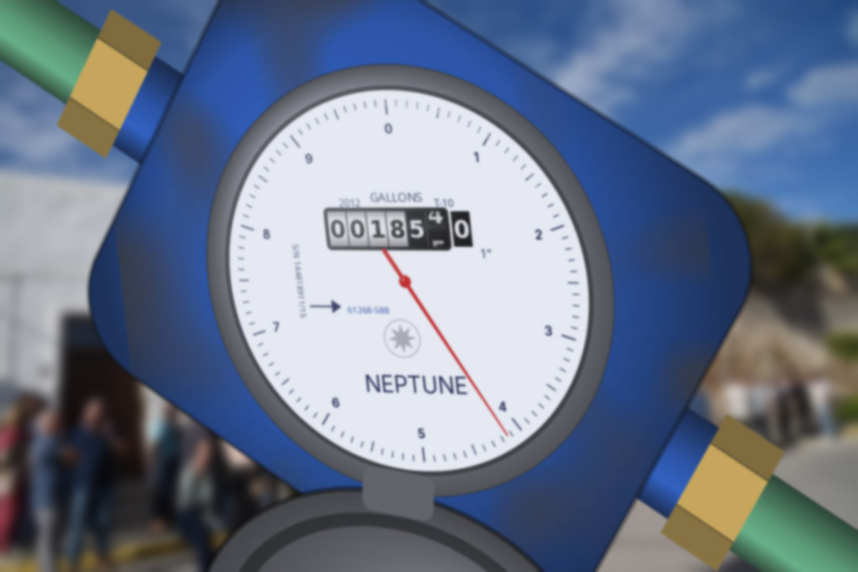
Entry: value=18544.1 unit=gal
